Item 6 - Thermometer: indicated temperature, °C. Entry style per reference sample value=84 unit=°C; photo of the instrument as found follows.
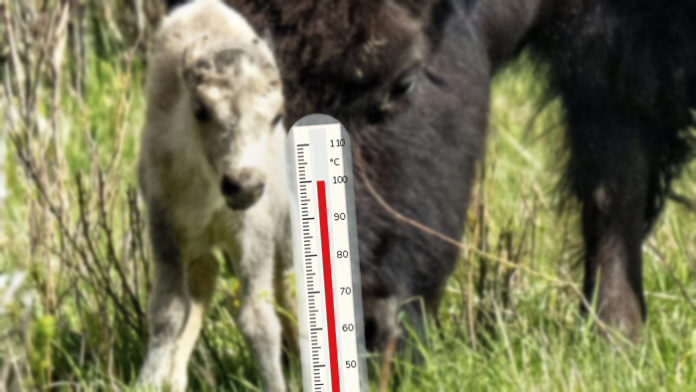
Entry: value=100 unit=°C
